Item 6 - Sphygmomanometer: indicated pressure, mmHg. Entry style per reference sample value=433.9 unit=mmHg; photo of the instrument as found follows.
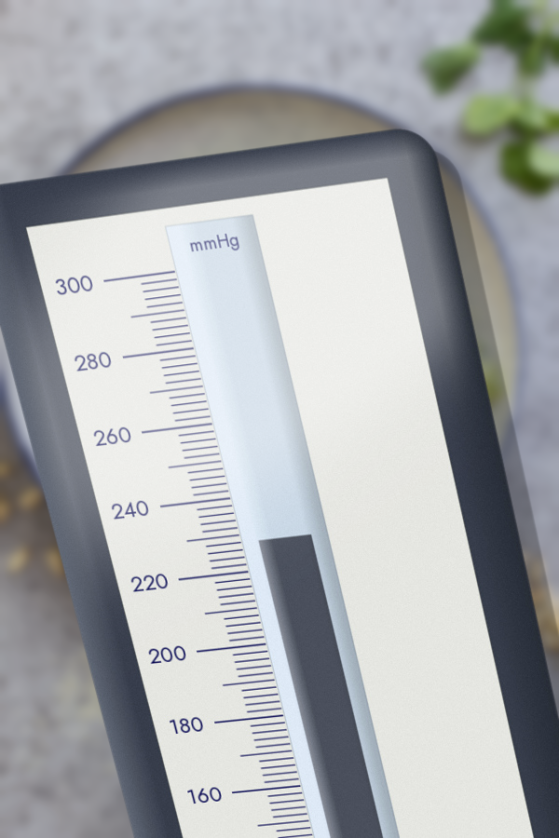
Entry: value=228 unit=mmHg
